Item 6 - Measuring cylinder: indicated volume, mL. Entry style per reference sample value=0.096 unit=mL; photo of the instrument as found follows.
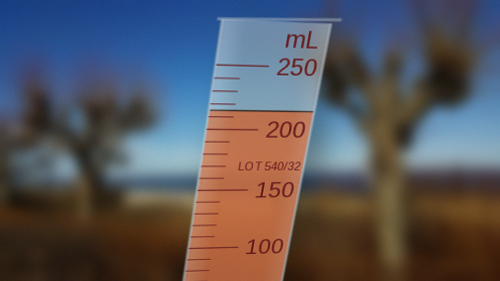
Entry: value=215 unit=mL
